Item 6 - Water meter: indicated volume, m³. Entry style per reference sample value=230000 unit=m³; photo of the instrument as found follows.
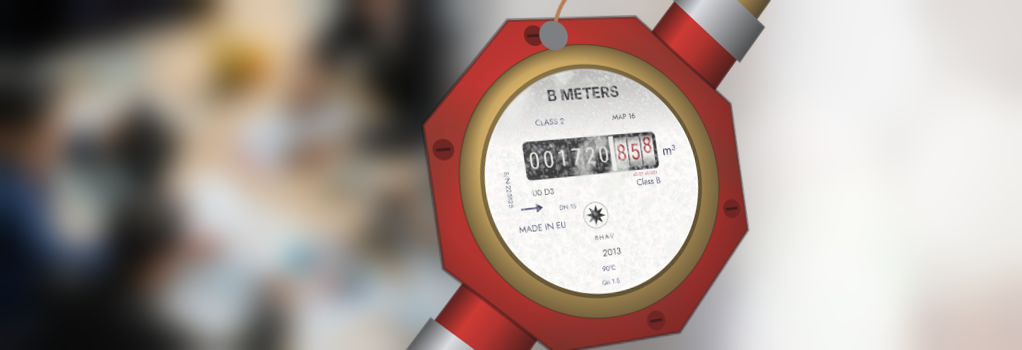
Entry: value=1720.858 unit=m³
